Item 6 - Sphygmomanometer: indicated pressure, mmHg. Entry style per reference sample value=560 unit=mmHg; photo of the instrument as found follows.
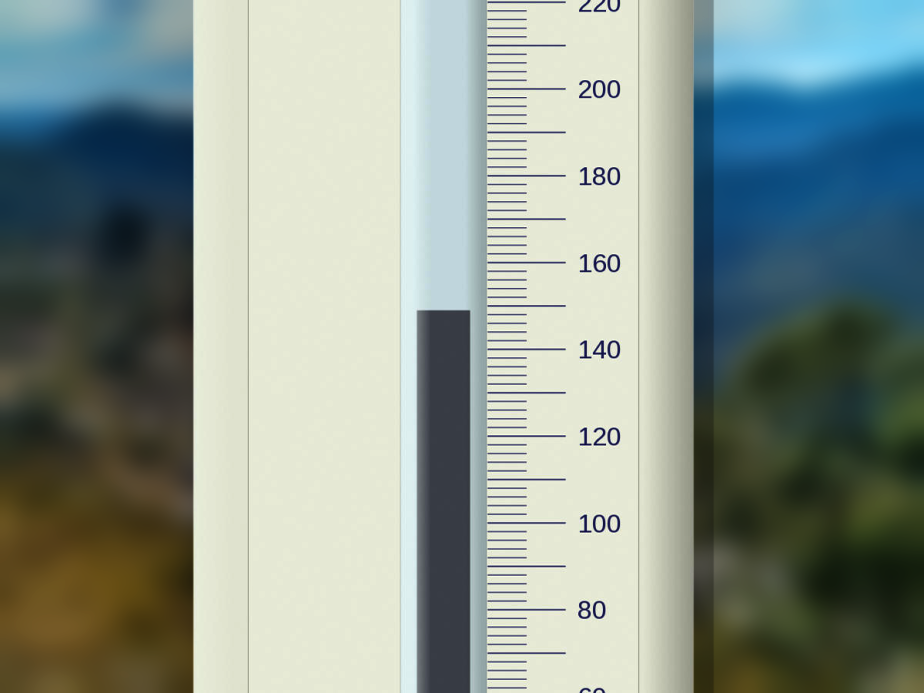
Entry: value=149 unit=mmHg
